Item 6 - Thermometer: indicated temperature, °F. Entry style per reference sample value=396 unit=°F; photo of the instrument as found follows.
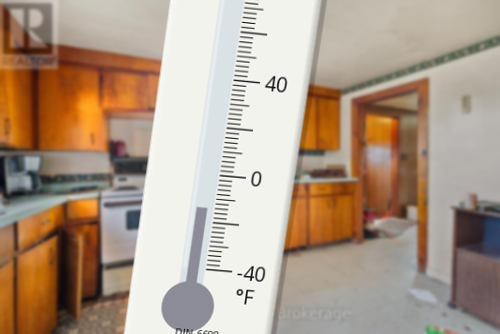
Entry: value=-14 unit=°F
